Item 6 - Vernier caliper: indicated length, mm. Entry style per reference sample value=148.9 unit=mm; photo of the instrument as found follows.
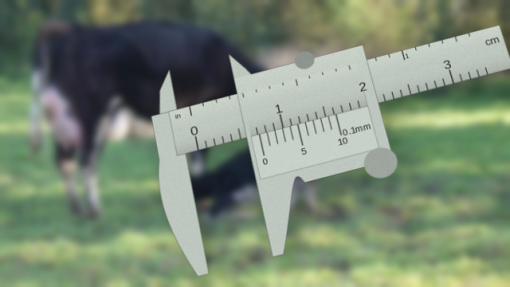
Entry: value=7.2 unit=mm
